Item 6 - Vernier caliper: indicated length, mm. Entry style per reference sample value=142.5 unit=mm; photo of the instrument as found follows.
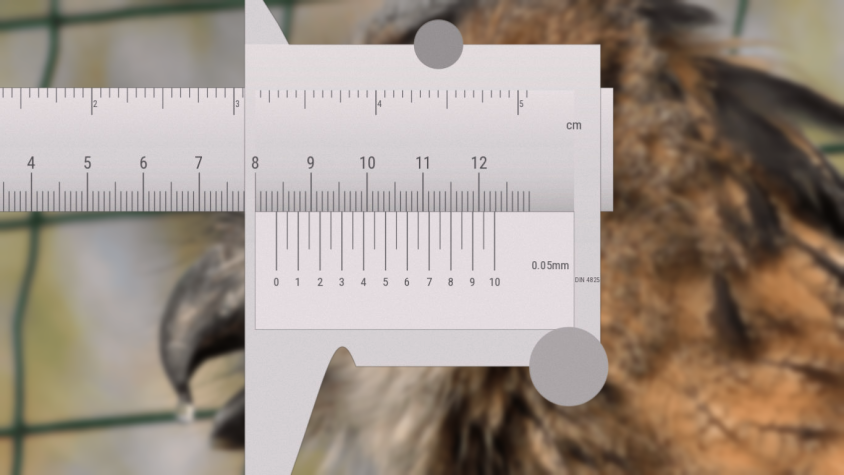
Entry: value=83.8 unit=mm
